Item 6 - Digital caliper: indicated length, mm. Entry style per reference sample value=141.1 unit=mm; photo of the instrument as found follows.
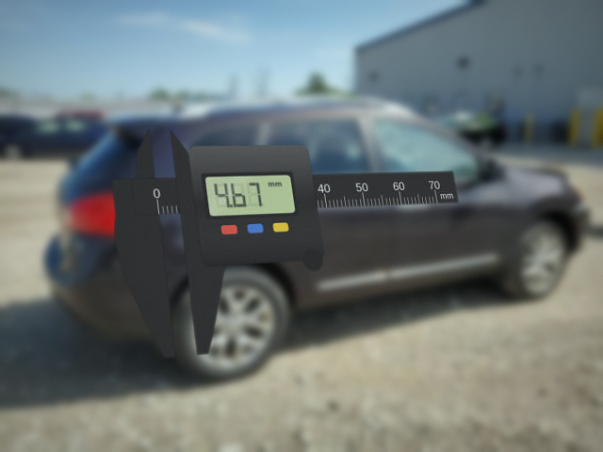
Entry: value=4.67 unit=mm
